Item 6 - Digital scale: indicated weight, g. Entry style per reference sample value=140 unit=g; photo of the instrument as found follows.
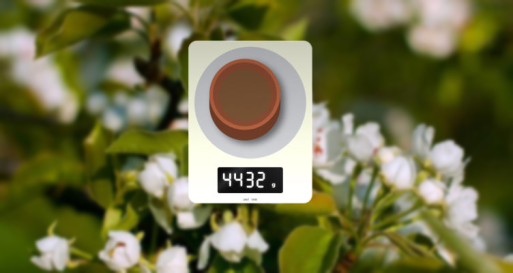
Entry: value=4432 unit=g
